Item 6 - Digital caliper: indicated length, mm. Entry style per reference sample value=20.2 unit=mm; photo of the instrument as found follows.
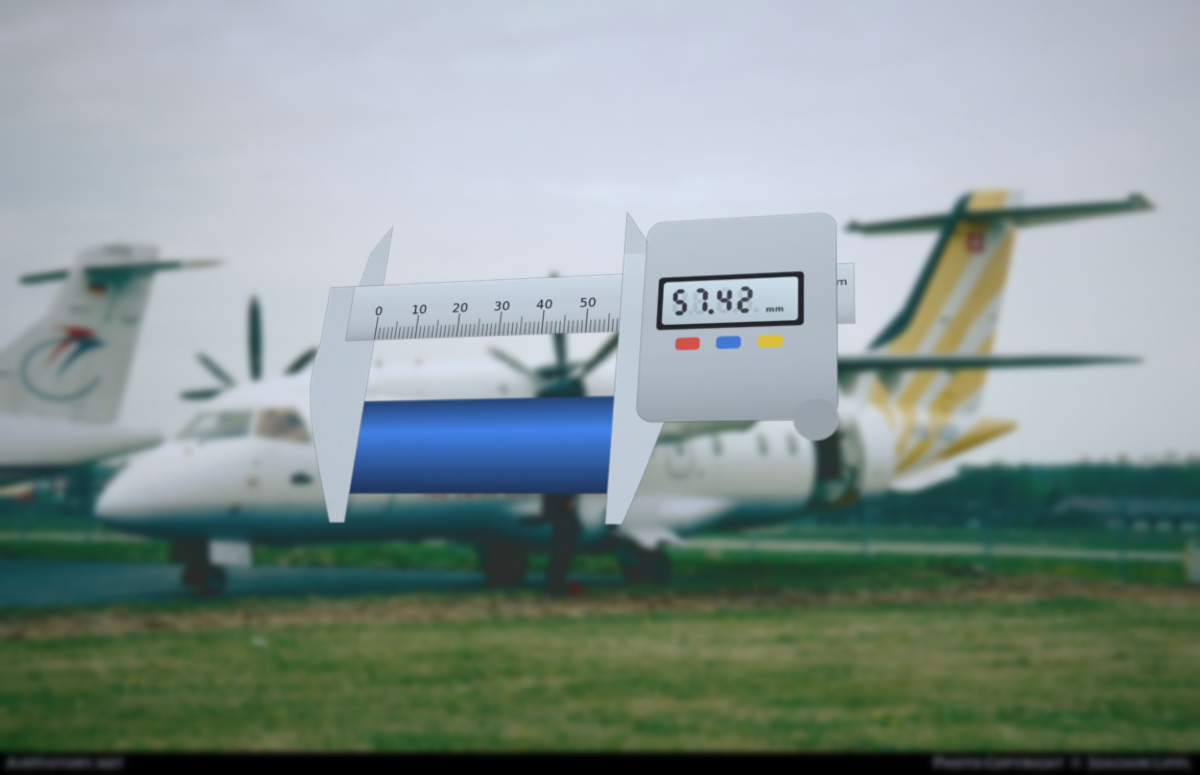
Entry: value=57.42 unit=mm
